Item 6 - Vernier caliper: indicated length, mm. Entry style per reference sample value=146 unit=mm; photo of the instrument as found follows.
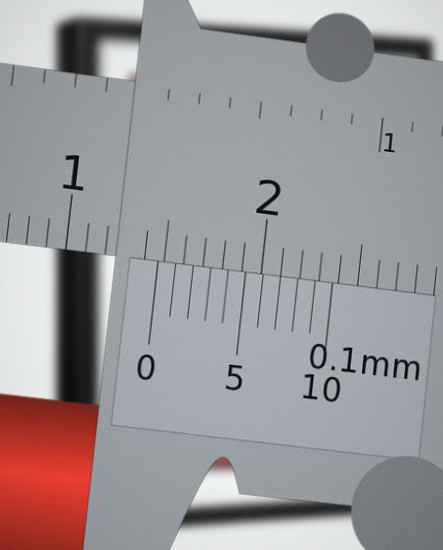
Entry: value=14.7 unit=mm
